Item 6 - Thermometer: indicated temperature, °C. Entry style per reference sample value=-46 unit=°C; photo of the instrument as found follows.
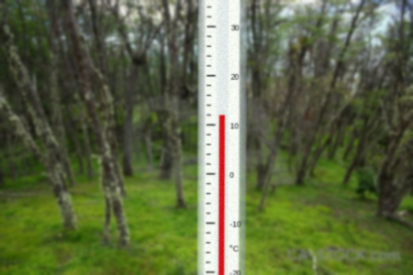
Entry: value=12 unit=°C
